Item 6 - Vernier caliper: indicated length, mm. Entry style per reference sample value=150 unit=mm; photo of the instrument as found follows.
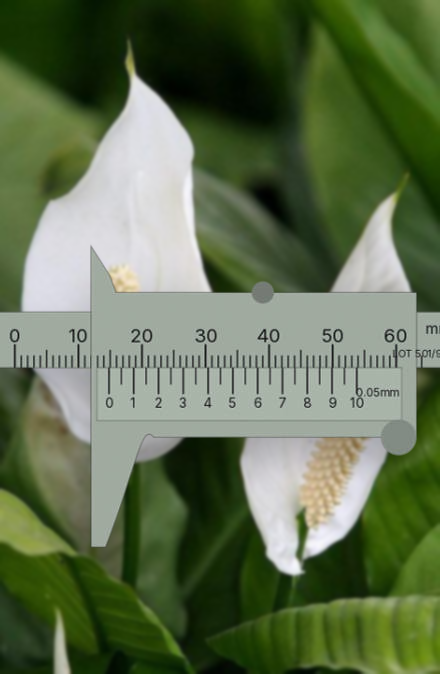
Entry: value=14.8 unit=mm
